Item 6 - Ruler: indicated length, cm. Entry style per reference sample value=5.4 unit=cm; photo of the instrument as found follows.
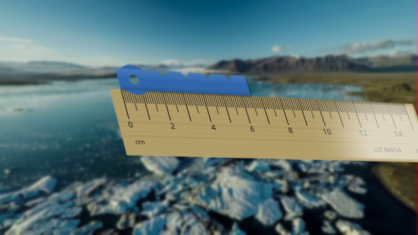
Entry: value=6.5 unit=cm
